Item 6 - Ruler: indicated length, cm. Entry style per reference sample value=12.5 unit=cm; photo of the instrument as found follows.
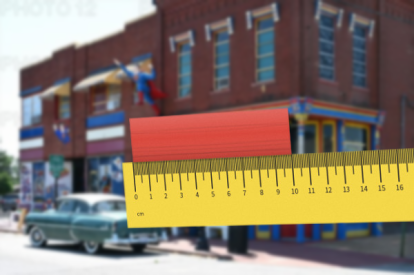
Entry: value=10 unit=cm
